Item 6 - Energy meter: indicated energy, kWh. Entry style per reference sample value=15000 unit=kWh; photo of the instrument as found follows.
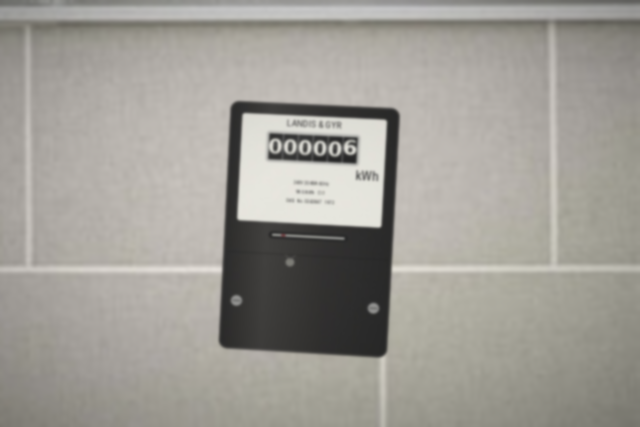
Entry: value=6 unit=kWh
